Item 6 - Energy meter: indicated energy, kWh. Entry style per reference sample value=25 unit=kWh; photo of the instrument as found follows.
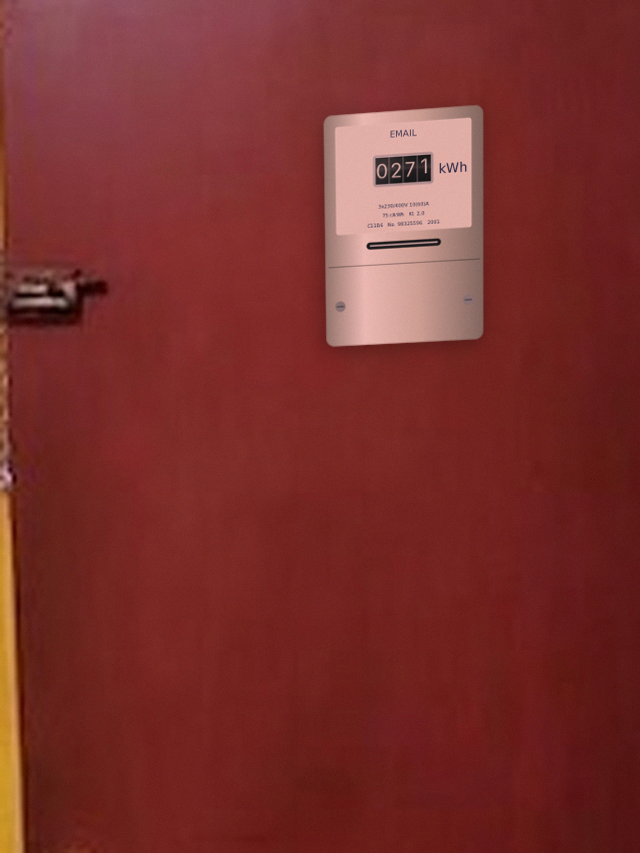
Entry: value=271 unit=kWh
